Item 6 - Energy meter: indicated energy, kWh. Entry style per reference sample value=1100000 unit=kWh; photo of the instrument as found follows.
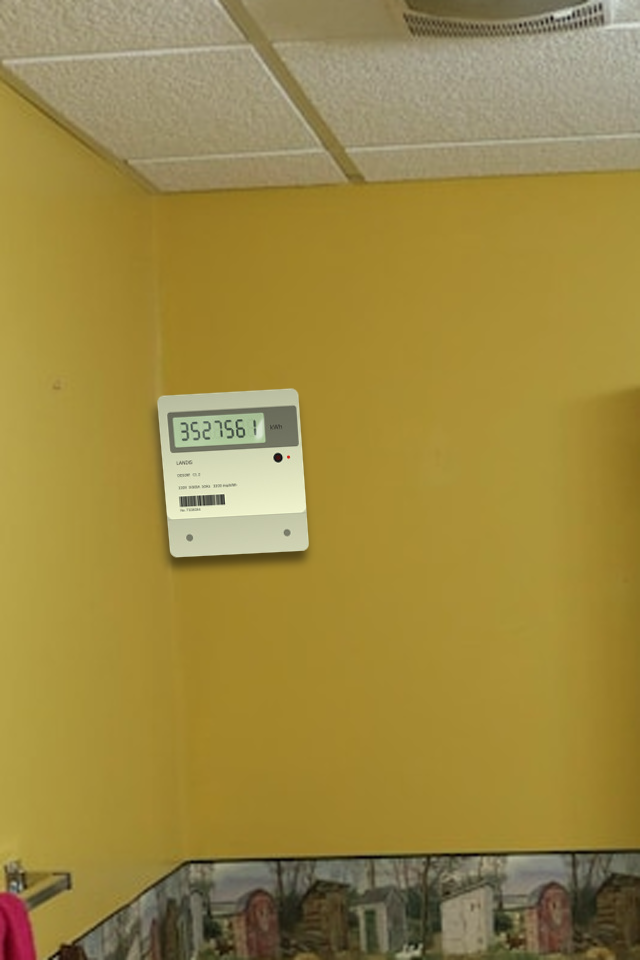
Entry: value=3527561 unit=kWh
